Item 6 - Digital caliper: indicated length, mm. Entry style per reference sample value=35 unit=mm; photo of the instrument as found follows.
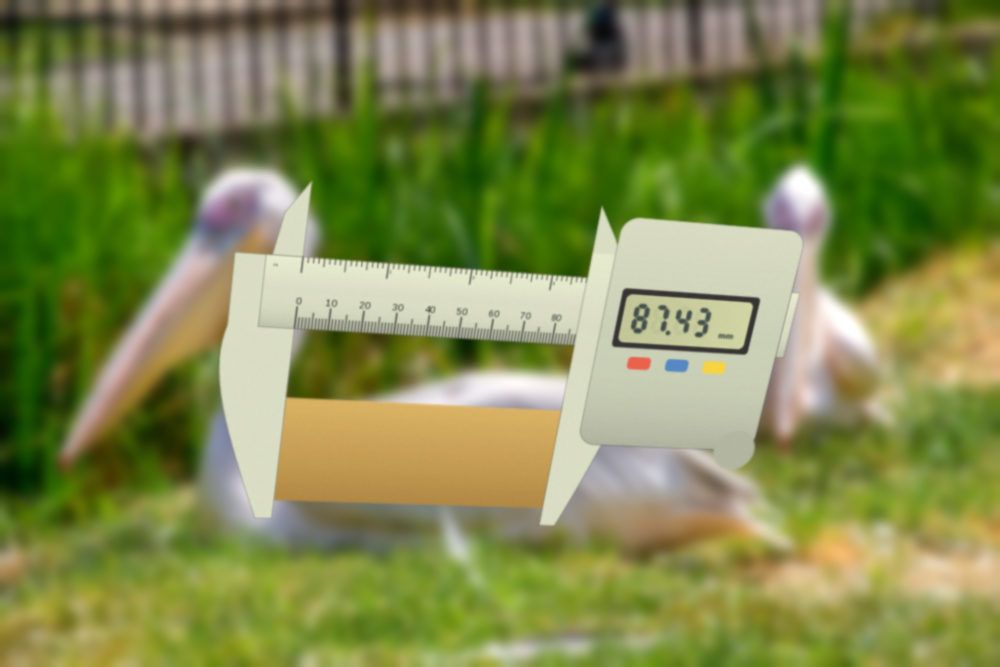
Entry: value=87.43 unit=mm
